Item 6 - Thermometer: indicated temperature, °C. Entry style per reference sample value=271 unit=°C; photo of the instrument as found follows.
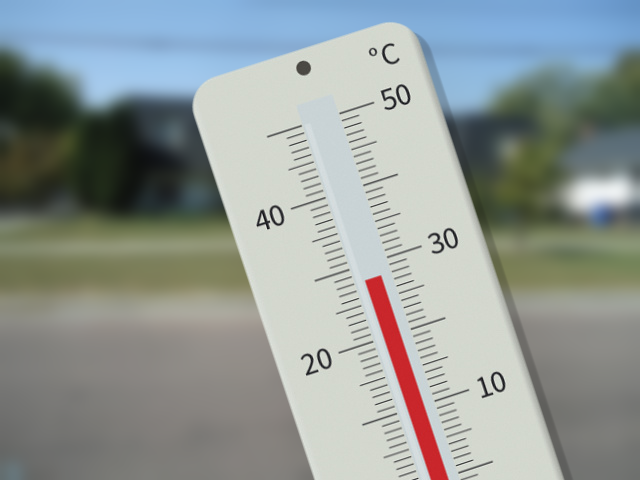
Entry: value=28 unit=°C
